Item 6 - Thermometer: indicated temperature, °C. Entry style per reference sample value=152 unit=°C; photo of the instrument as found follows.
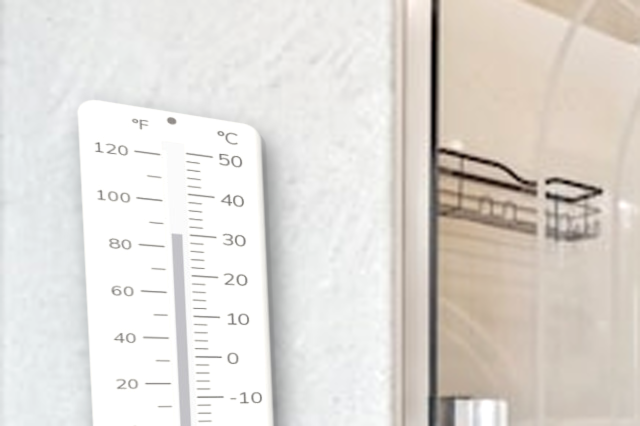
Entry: value=30 unit=°C
